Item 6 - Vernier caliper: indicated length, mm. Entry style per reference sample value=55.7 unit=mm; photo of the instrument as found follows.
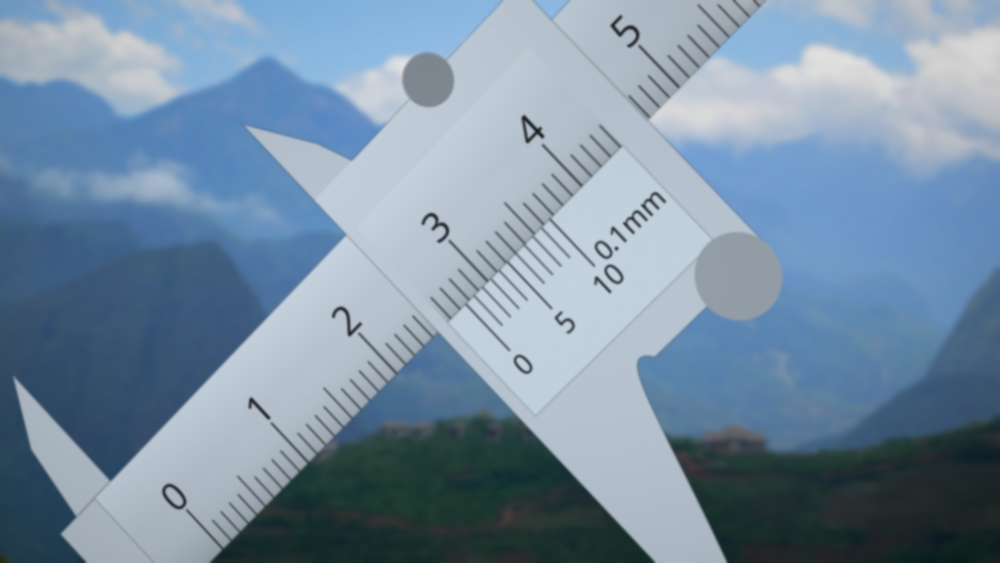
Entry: value=27.6 unit=mm
